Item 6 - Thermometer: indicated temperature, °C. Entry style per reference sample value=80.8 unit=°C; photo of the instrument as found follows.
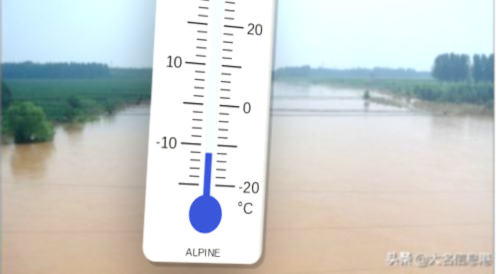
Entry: value=-12 unit=°C
